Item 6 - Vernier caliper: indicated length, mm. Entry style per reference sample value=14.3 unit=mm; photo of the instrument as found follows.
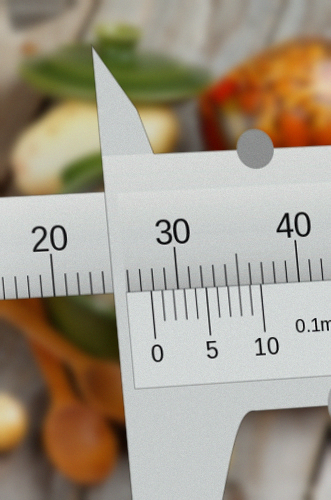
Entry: value=27.8 unit=mm
